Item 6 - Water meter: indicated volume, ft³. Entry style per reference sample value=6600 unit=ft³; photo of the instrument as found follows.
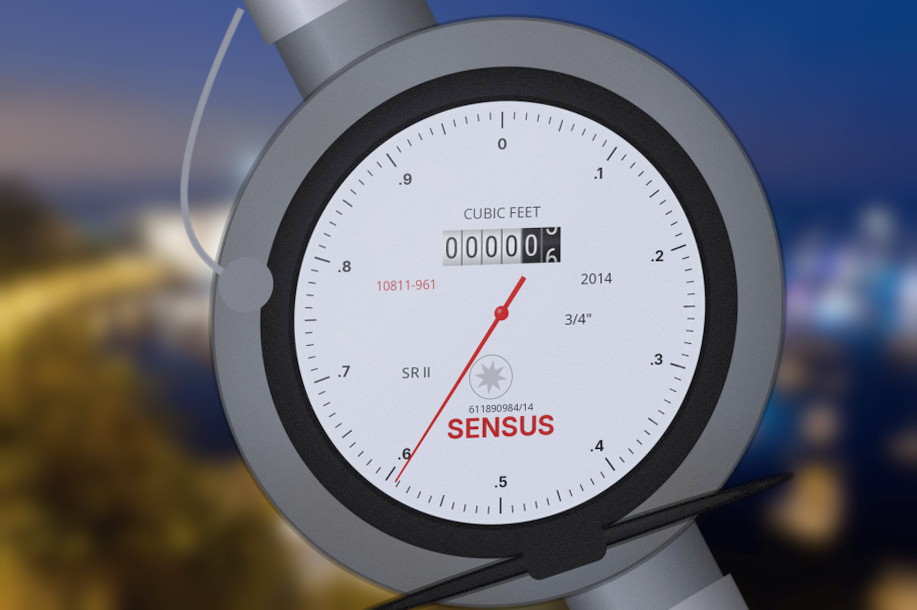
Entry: value=5.59 unit=ft³
